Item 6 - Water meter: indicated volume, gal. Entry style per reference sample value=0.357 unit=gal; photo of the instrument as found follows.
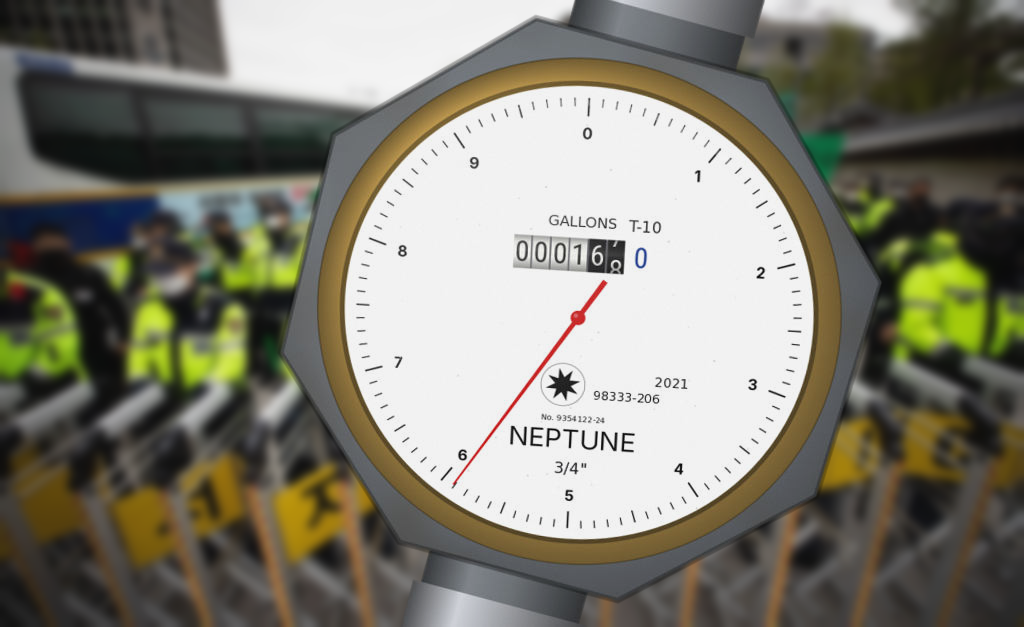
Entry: value=1675.9 unit=gal
